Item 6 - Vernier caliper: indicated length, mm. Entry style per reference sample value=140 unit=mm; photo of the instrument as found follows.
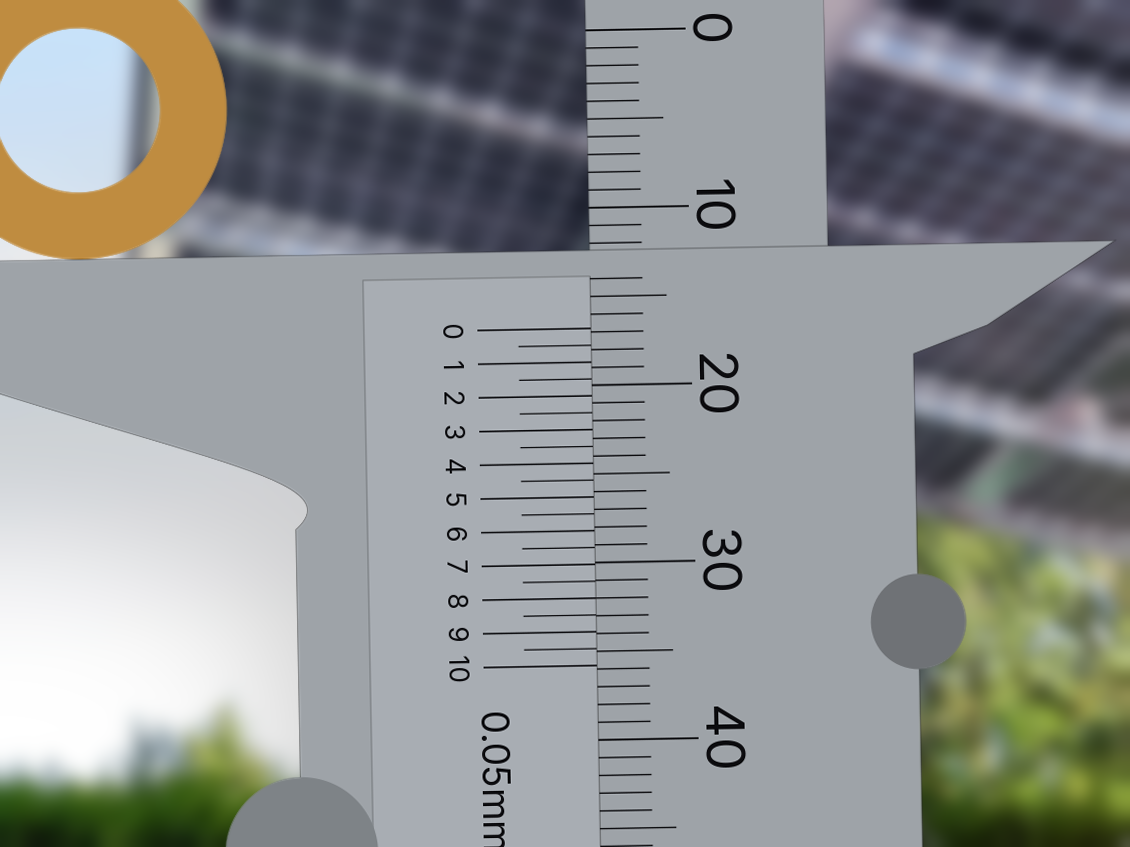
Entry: value=16.8 unit=mm
